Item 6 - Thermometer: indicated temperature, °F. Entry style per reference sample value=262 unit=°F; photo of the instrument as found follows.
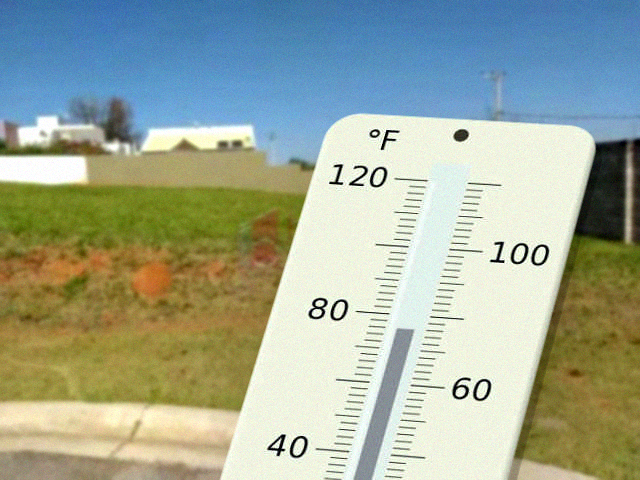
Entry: value=76 unit=°F
